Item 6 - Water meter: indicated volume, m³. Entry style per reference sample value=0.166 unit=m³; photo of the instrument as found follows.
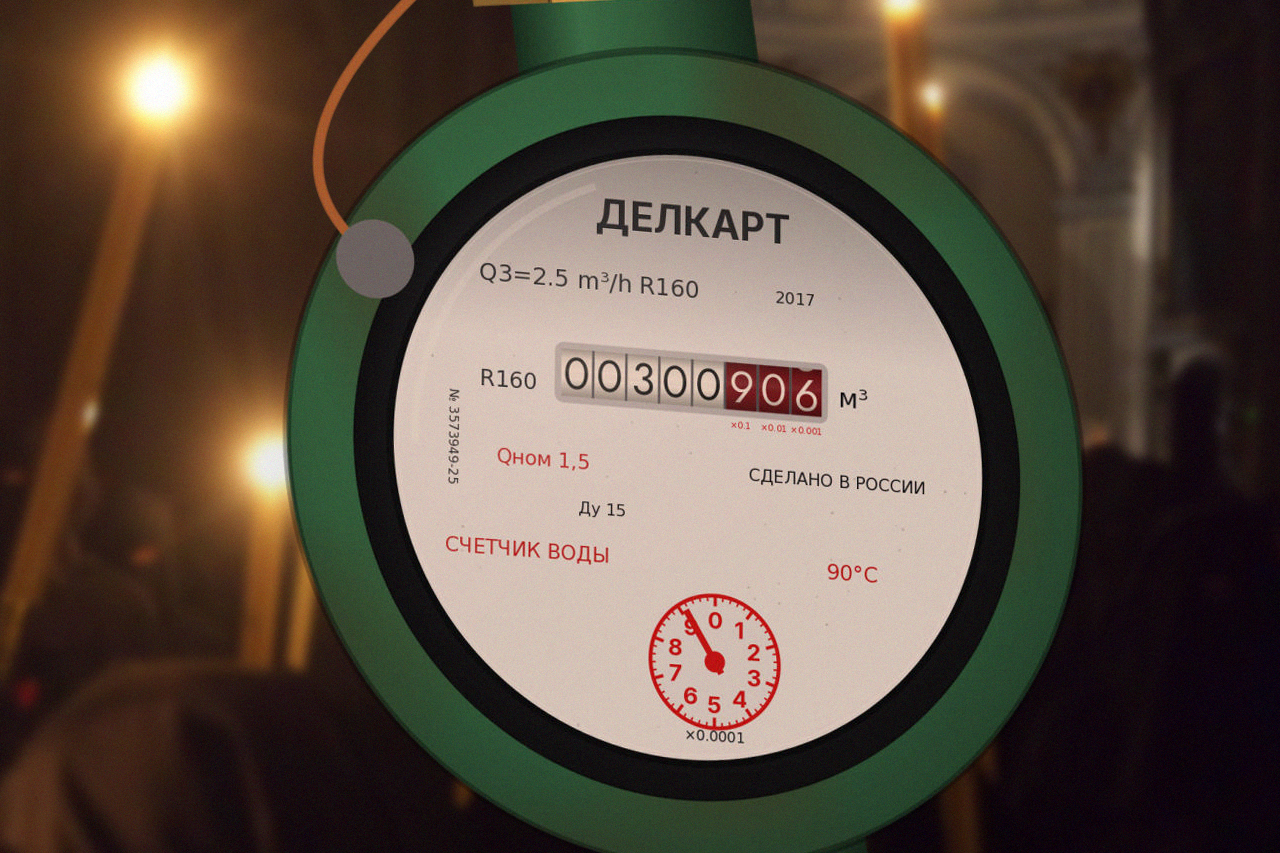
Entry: value=300.9059 unit=m³
